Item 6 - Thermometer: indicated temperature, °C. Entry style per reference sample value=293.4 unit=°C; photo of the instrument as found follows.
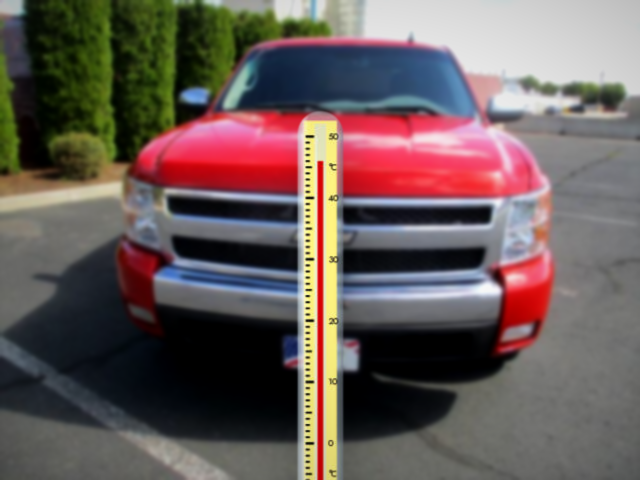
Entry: value=46 unit=°C
